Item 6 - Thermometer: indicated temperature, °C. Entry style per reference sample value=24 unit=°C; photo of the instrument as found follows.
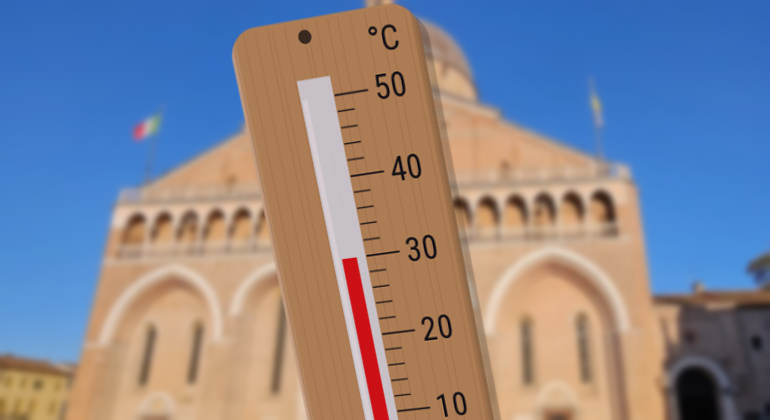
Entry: value=30 unit=°C
